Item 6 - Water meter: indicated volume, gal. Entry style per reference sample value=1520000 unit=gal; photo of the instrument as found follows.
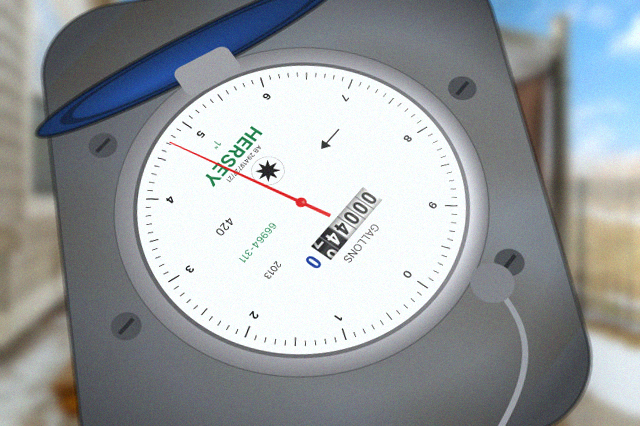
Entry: value=4464.7 unit=gal
